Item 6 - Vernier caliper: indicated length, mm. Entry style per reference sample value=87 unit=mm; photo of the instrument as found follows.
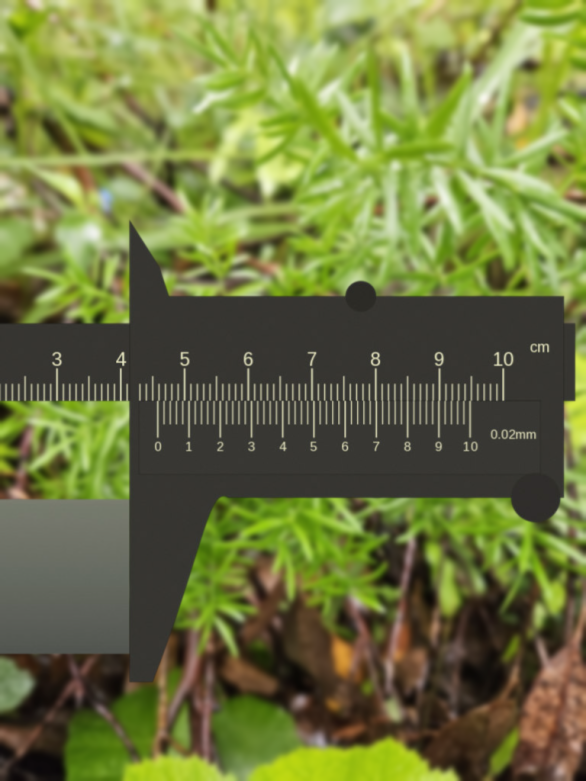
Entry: value=45.8 unit=mm
